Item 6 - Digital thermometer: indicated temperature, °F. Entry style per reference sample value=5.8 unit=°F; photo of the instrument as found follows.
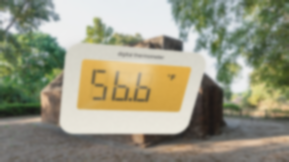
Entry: value=56.6 unit=°F
